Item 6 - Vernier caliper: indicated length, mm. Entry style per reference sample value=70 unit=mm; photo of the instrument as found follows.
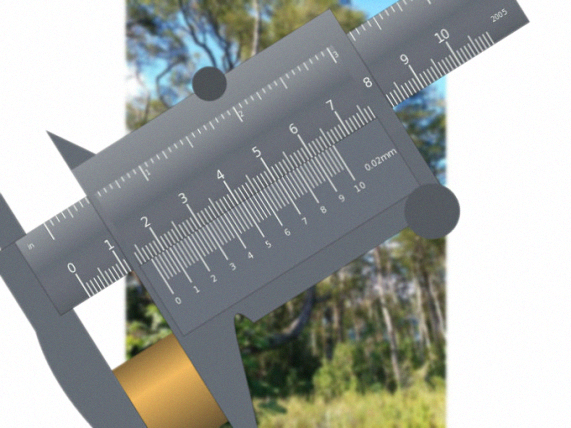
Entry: value=16.5 unit=mm
